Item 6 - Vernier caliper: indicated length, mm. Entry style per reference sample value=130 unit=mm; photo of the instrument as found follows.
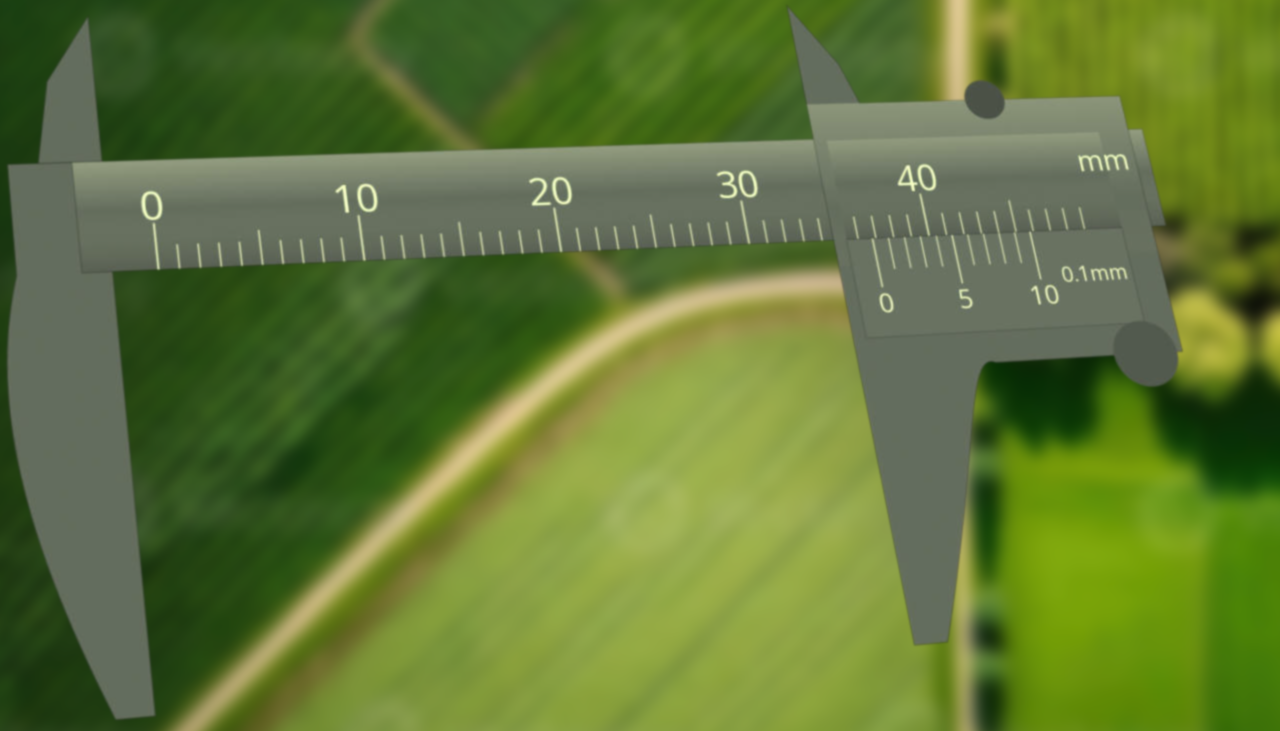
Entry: value=36.8 unit=mm
